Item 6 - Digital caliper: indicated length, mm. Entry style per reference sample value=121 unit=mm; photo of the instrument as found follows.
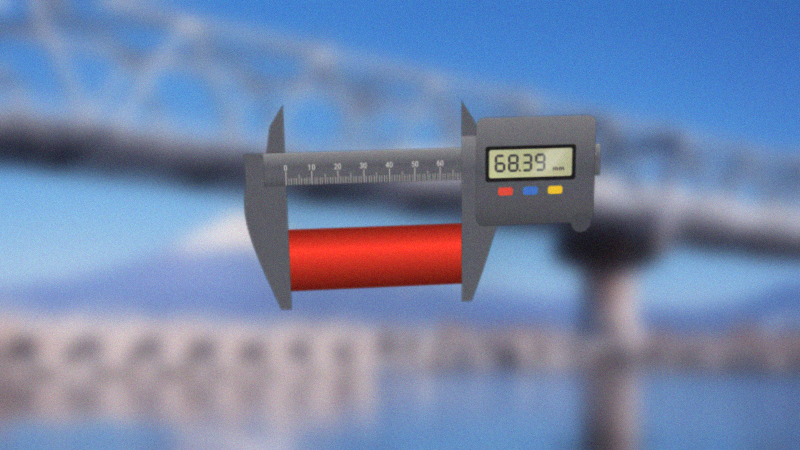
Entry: value=68.39 unit=mm
